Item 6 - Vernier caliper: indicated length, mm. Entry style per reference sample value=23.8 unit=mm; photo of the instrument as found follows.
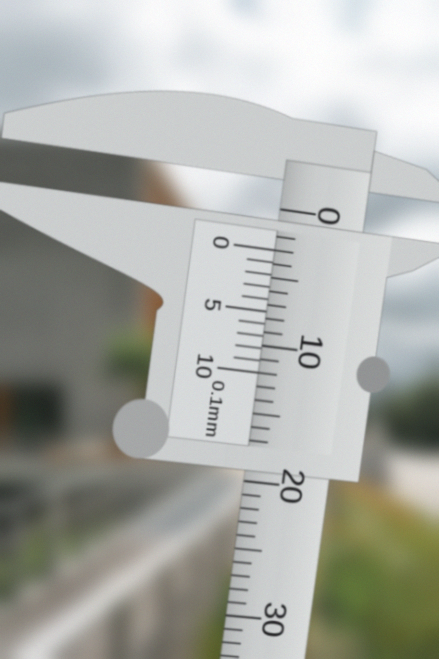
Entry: value=3.0 unit=mm
